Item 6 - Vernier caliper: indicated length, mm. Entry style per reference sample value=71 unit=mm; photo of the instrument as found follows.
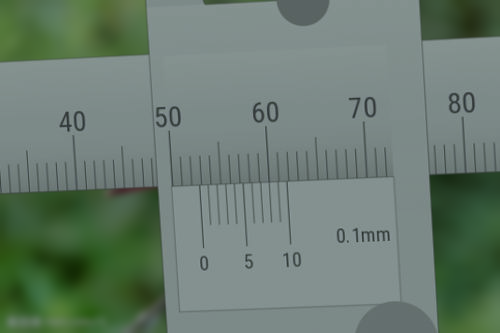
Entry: value=52.8 unit=mm
